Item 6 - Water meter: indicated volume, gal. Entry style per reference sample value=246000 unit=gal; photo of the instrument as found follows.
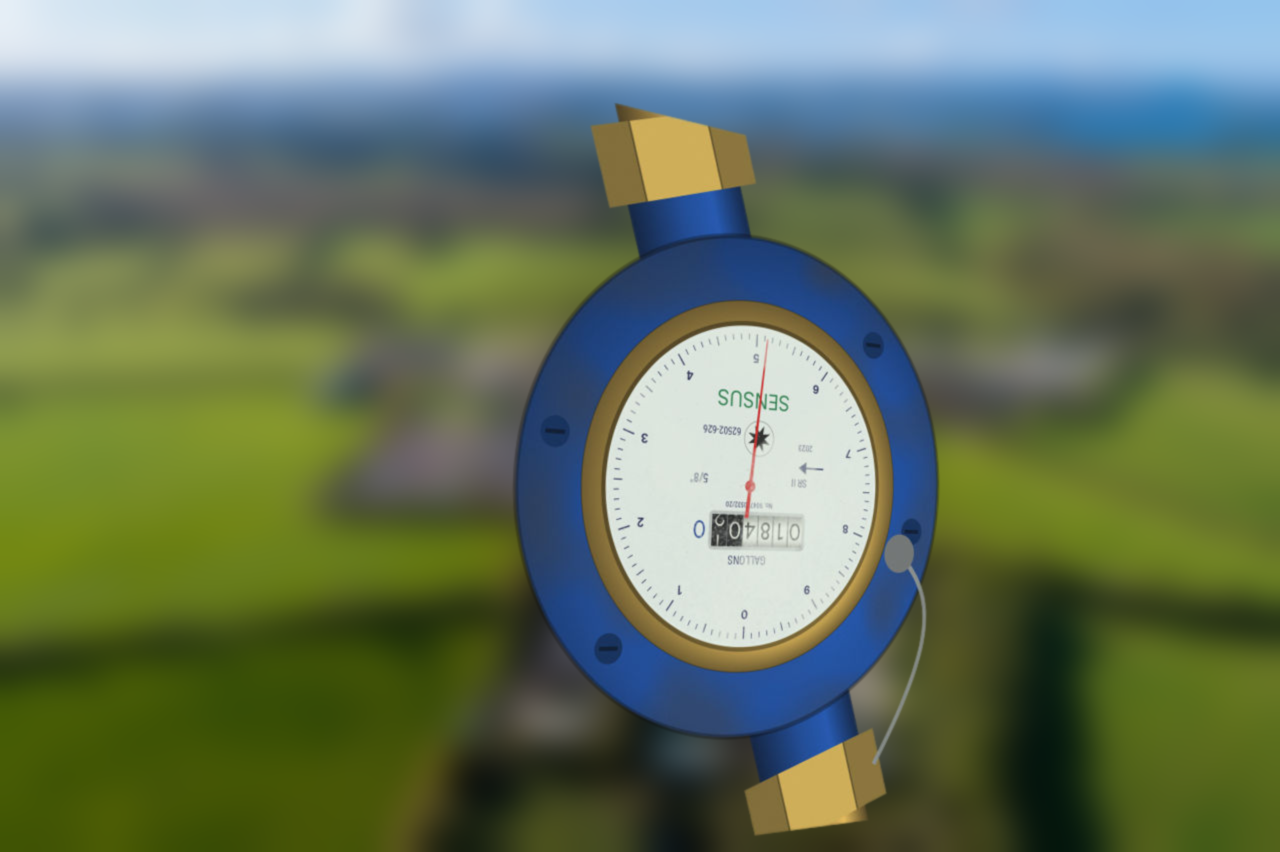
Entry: value=184015.1 unit=gal
